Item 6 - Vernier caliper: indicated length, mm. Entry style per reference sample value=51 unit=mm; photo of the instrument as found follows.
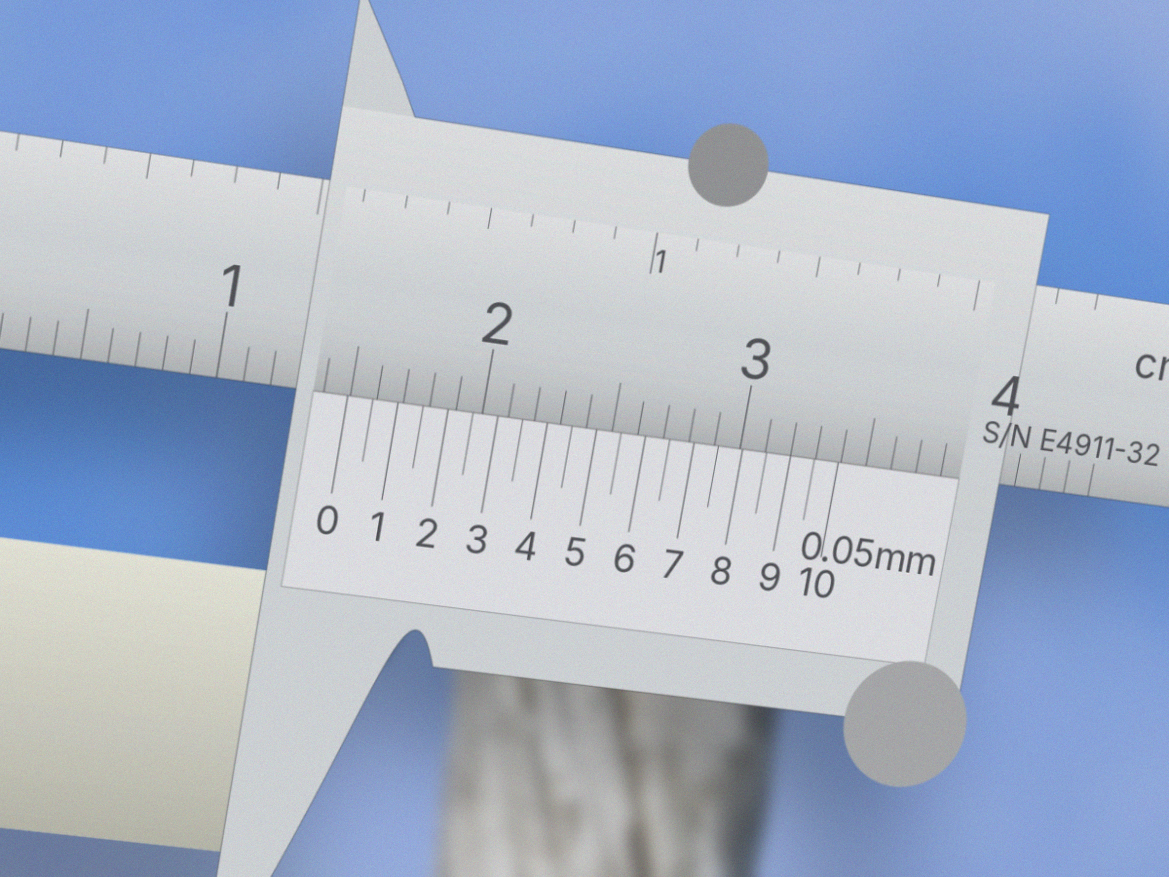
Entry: value=14.90 unit=mm
